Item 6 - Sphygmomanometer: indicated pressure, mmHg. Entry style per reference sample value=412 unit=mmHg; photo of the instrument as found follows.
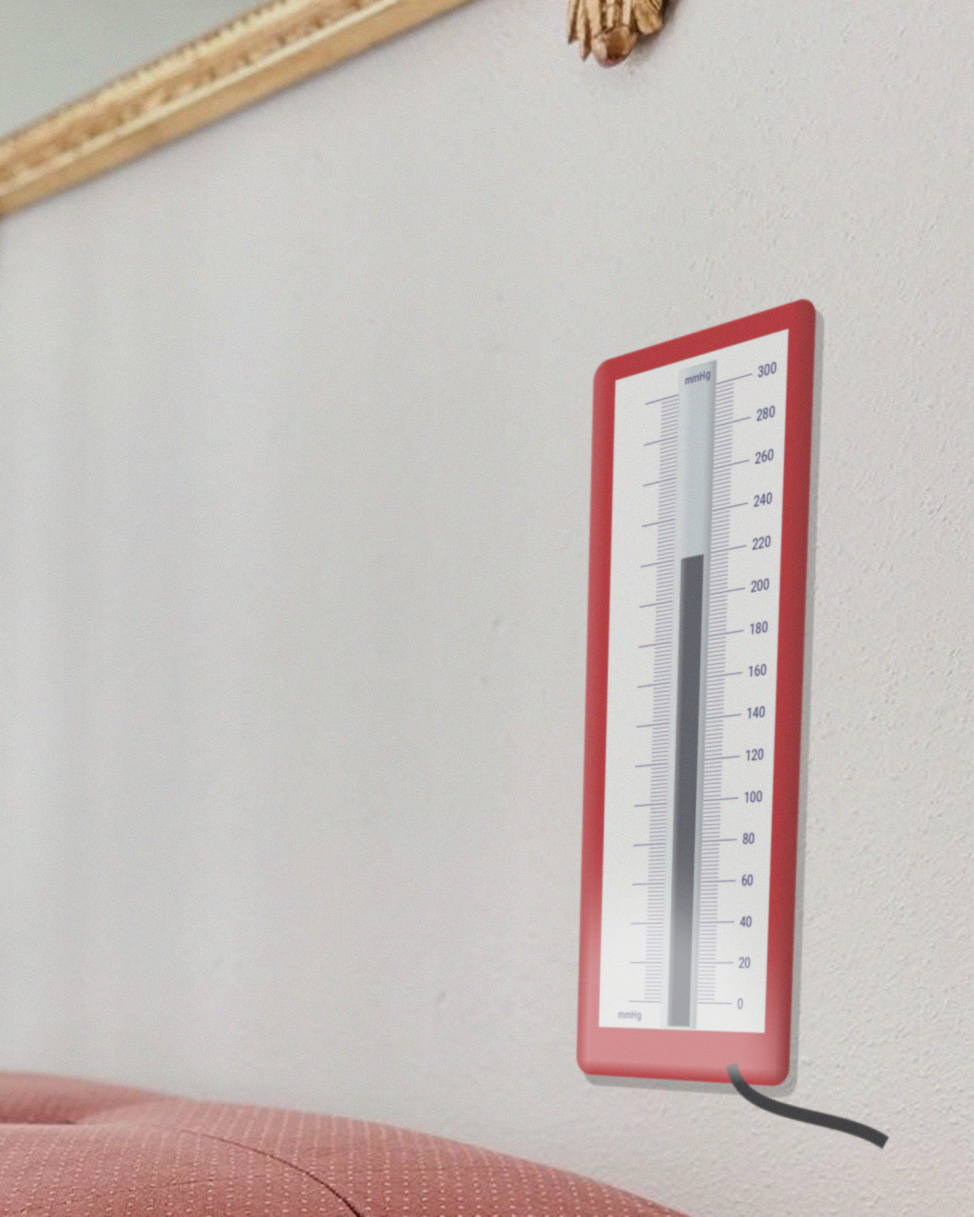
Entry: value=220 unit=mmHg
